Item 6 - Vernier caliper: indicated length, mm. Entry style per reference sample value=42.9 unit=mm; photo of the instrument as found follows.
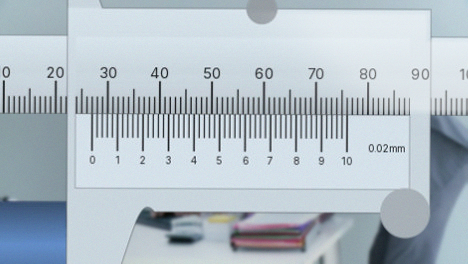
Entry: value=27.0 unit=mm
